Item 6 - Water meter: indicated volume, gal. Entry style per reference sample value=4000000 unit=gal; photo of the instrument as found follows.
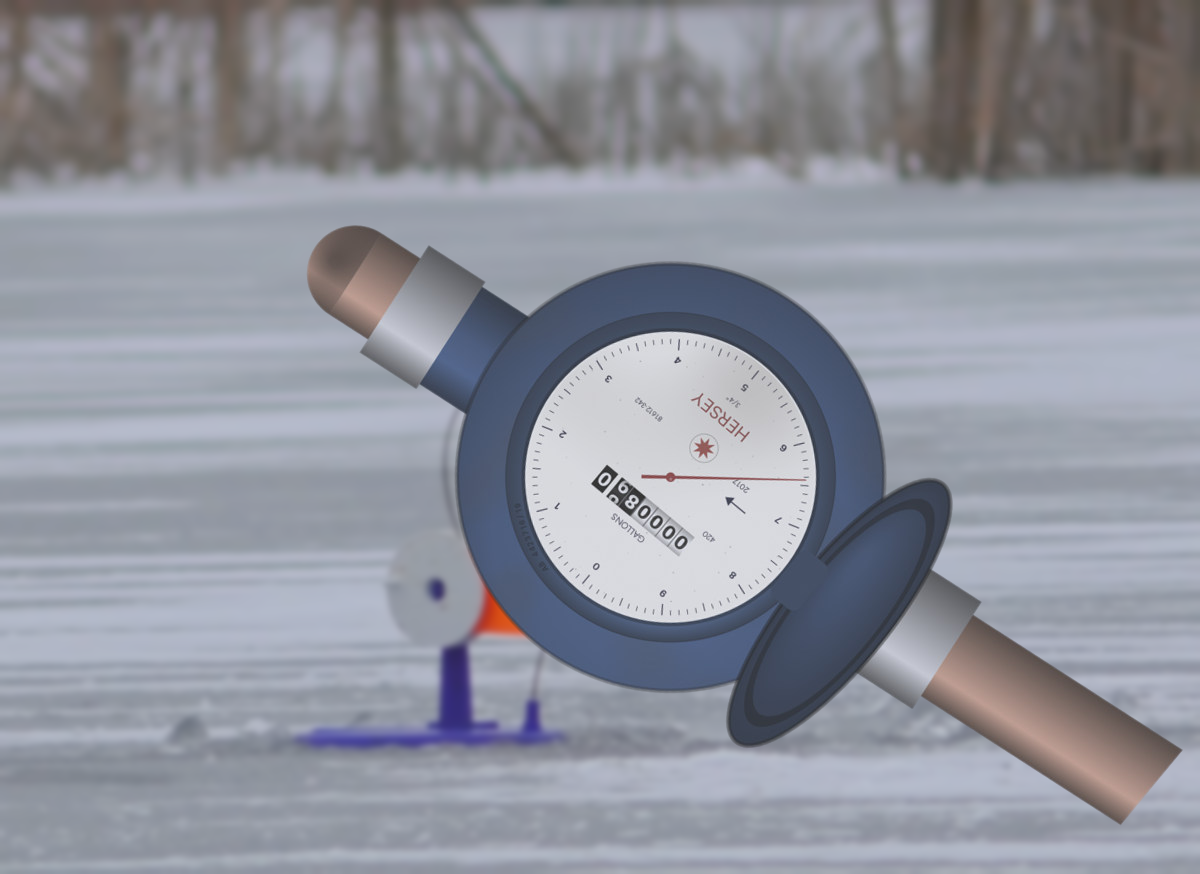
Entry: value=886.4 unit=gal
